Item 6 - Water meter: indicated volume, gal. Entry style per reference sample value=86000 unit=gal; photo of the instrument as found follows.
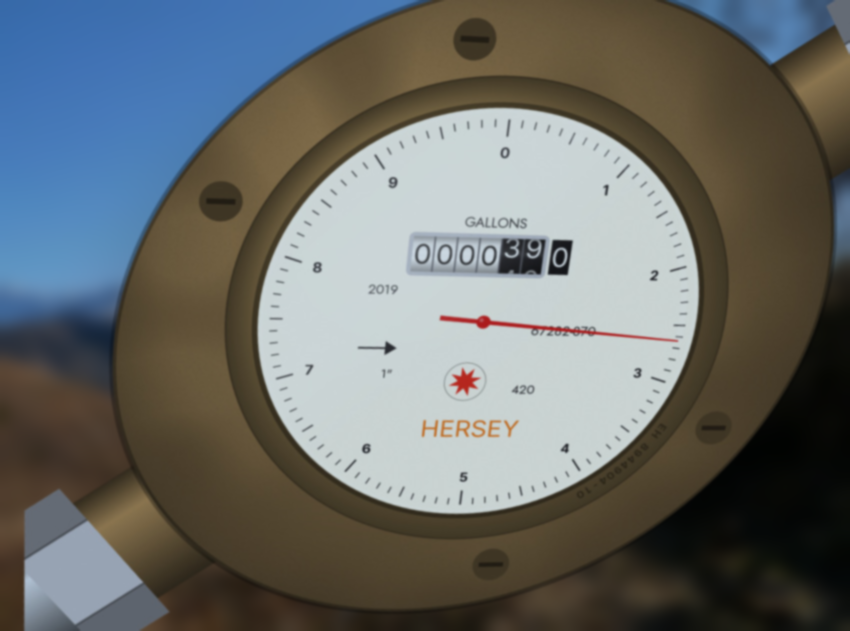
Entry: value=392.6 unit=gal
